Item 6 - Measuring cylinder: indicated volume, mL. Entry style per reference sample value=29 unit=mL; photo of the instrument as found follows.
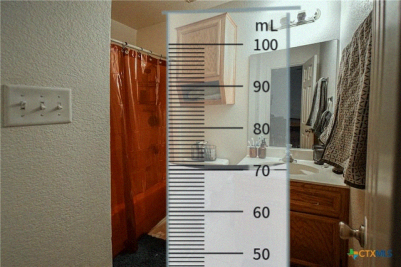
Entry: value=70 unit=mL
